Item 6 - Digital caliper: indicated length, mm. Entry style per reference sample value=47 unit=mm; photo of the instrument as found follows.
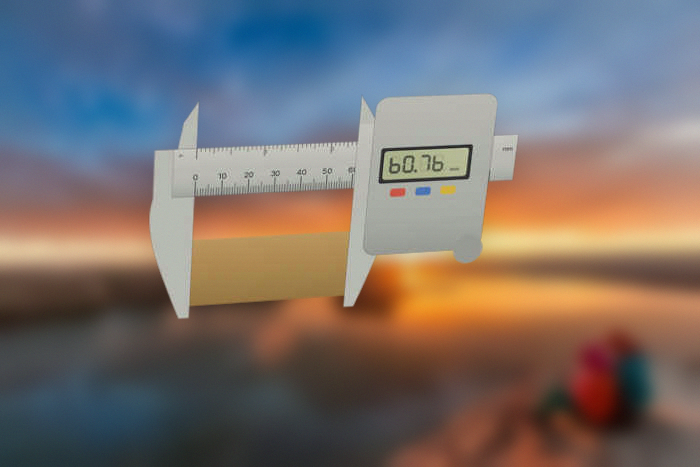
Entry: value=60.76 unit=mm
